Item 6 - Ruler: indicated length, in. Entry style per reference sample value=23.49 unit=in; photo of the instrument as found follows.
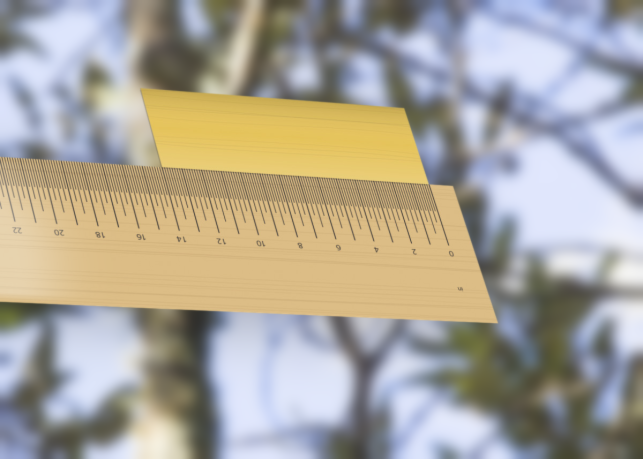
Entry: value=14 unit=in
